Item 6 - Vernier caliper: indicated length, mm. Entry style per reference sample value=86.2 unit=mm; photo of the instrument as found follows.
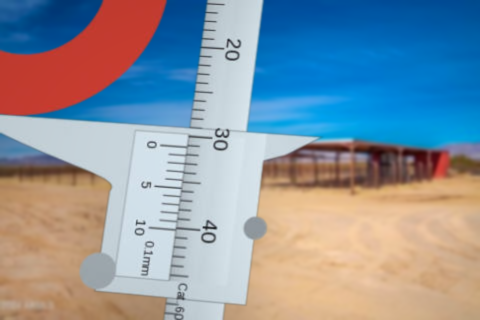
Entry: value=31.2 unit=mm
